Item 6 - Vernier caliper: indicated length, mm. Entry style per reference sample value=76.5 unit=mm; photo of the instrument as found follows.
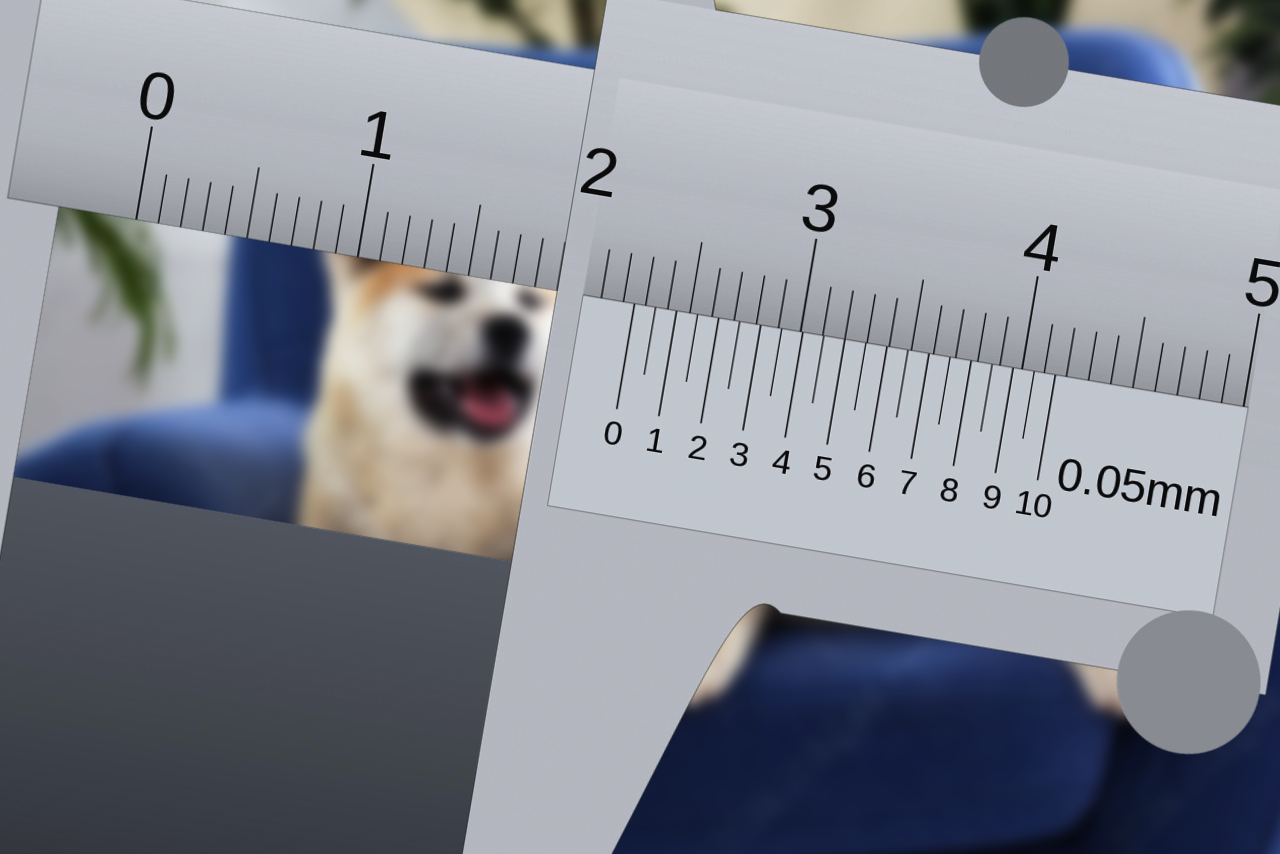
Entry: value=22.5 unit=mm
